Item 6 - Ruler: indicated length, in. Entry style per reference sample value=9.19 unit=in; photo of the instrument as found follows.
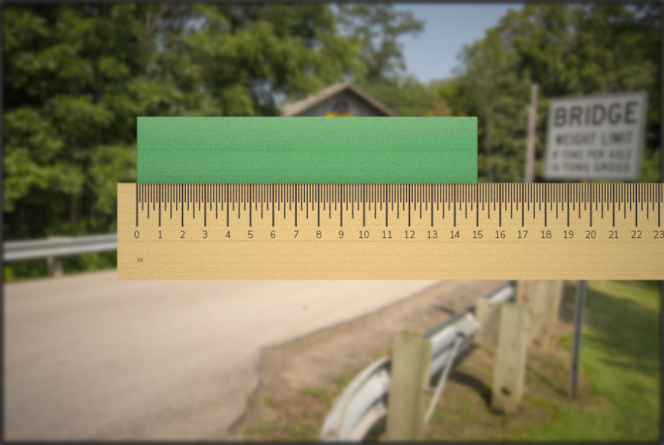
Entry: value=15 unit=in
